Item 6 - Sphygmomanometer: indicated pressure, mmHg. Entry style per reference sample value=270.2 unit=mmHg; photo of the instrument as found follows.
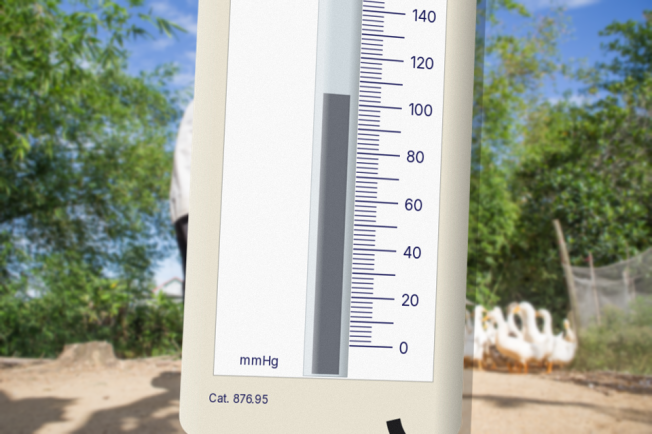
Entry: value=104 unit=mmHg
